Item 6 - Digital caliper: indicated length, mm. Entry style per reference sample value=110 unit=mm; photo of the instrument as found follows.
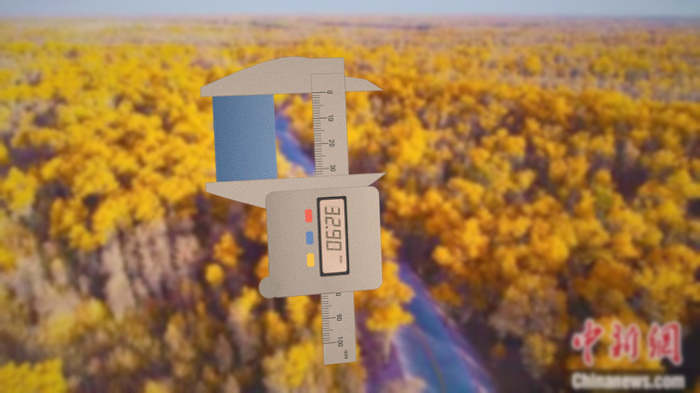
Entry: value=32.90 unit=mm
